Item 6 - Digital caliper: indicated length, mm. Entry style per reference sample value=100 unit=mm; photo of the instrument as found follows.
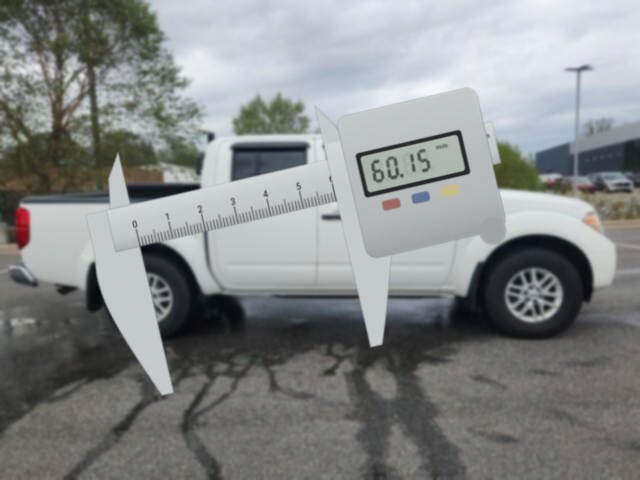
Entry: value=60.15 unit=mm
